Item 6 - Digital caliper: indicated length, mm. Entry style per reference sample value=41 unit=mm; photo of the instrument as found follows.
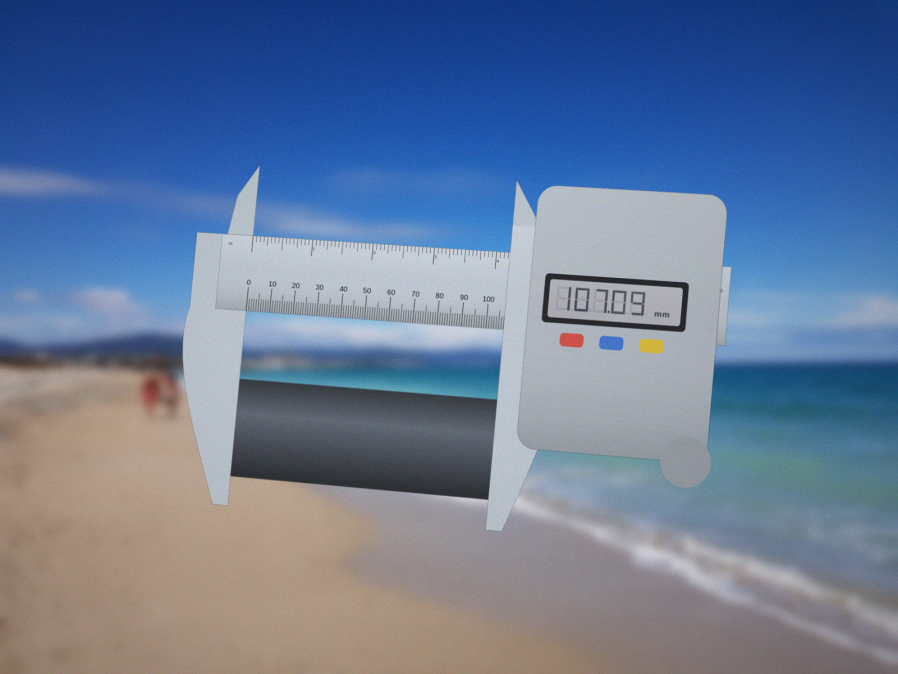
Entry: value=107.09 unit=mm
